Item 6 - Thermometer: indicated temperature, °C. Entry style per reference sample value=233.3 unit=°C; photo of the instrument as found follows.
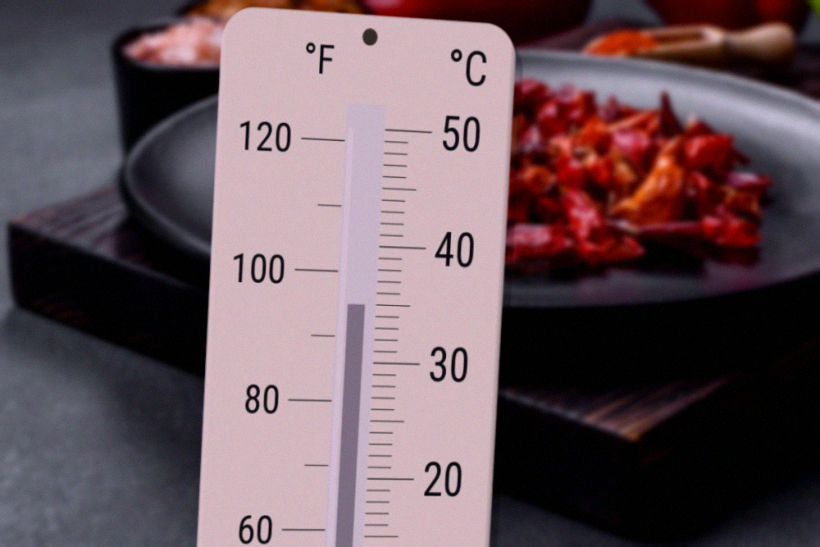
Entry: value=35 unit=°C
